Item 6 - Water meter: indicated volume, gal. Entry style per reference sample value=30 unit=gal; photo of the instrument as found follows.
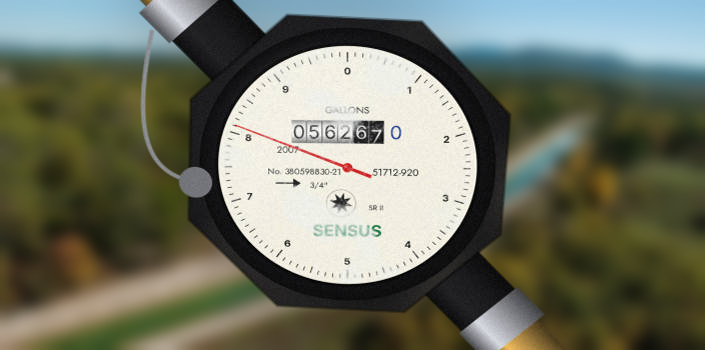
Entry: value=562668.1 unit=gal
